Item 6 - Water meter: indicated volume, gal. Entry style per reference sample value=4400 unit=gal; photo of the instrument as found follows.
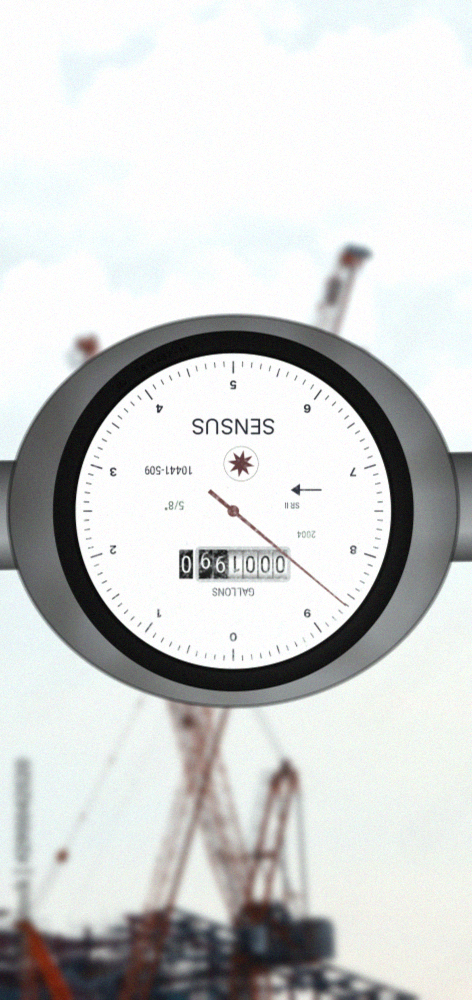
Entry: value=1988.6 unit=gal
